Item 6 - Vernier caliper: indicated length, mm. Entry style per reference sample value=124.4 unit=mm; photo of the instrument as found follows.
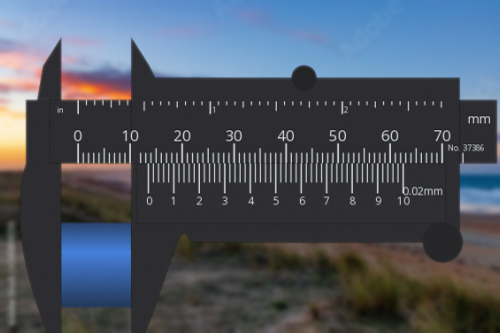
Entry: value=13.5 unit=mm
